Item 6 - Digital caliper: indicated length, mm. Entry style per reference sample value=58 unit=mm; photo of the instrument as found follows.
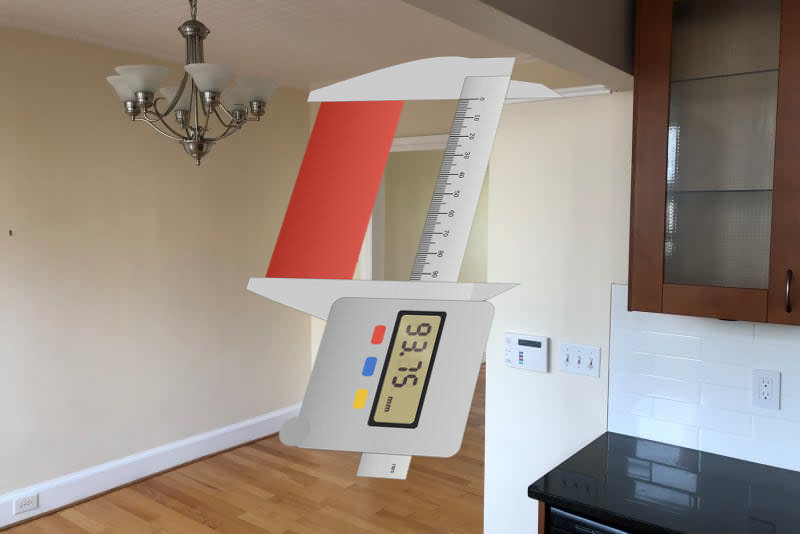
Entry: value=93.75 unit=mm
